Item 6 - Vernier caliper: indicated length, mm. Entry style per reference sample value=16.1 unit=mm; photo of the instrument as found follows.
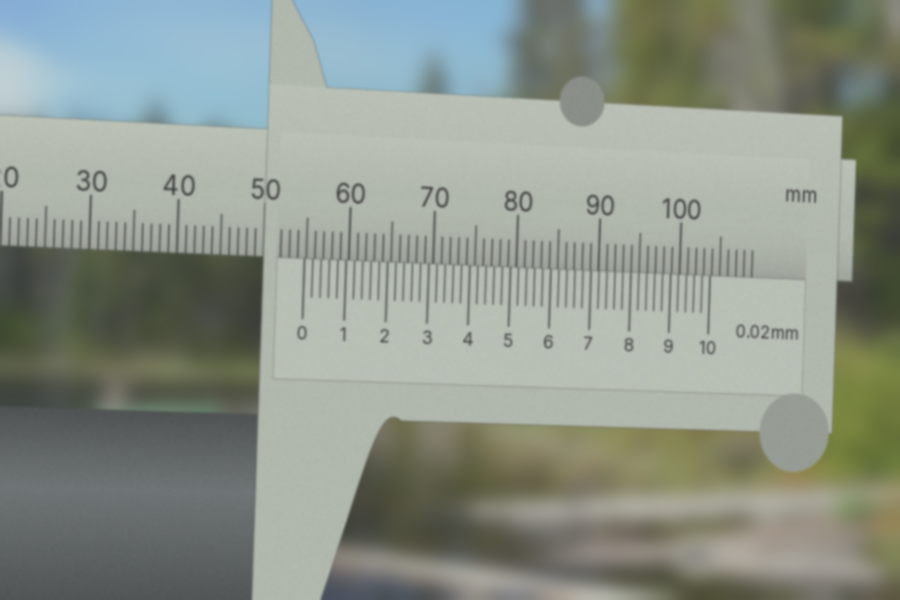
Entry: value=54.8 unit=mm
